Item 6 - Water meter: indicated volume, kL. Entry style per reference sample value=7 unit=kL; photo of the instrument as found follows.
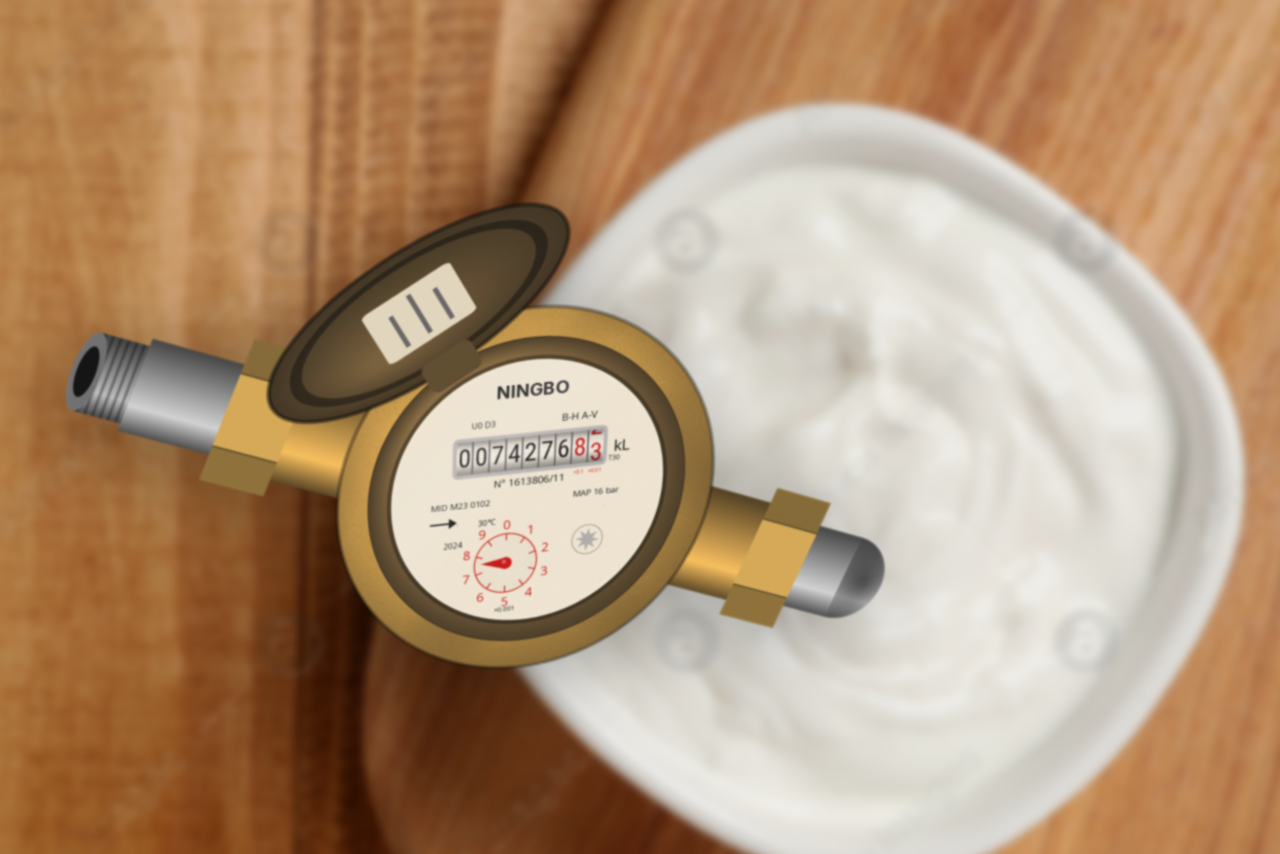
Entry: value=74276.827 unit=kL
